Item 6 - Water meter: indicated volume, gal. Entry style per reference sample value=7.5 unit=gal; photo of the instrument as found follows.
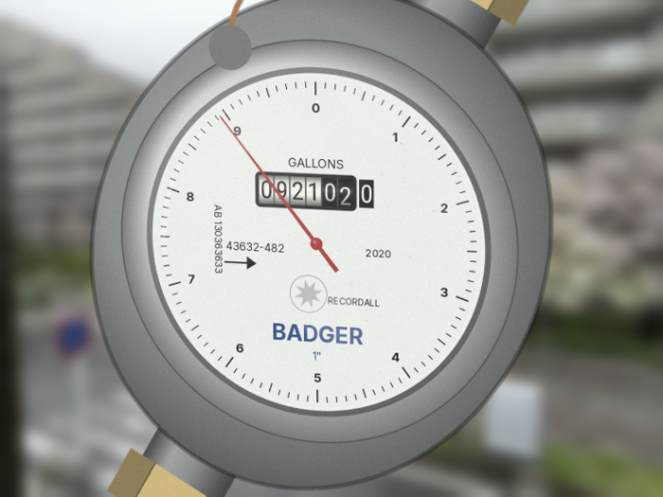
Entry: value=921018.9 unit=gal
